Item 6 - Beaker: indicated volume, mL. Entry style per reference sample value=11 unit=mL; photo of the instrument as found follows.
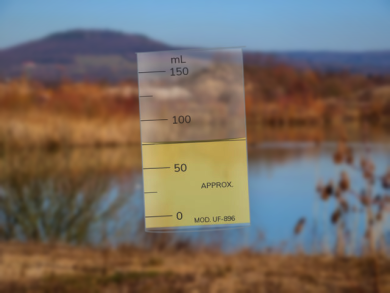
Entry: value=75 unit=mL
